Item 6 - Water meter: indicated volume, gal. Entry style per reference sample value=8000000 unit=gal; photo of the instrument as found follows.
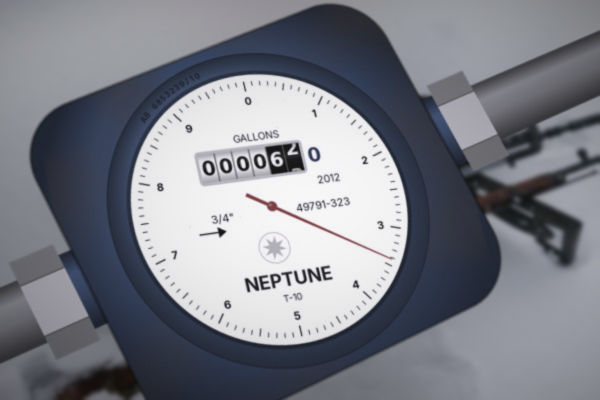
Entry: value=623.4 unit=gal
